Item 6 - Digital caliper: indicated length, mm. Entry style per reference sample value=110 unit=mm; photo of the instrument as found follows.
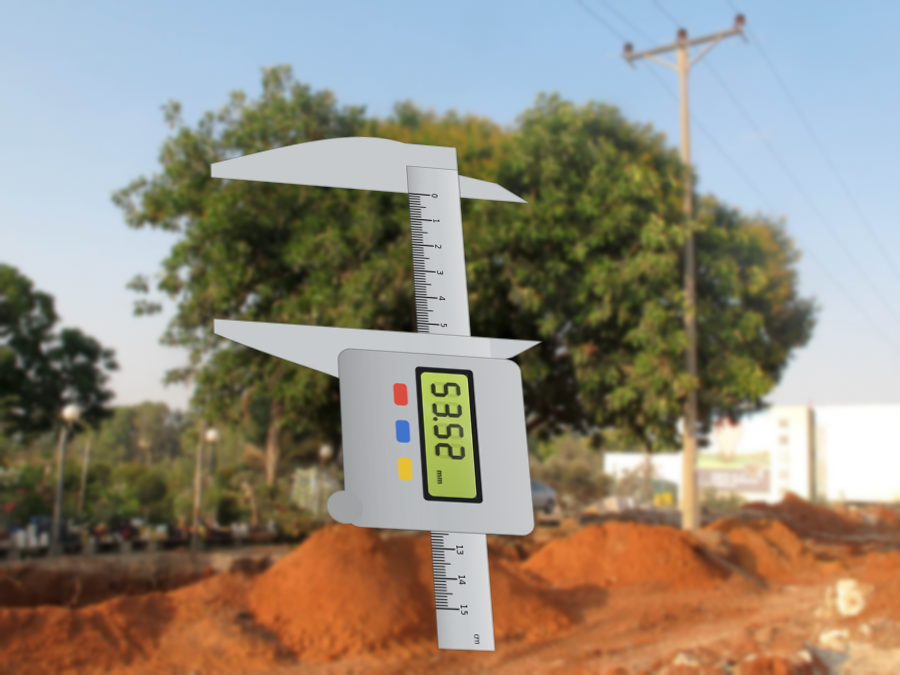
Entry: value=53.52 unit=mm
